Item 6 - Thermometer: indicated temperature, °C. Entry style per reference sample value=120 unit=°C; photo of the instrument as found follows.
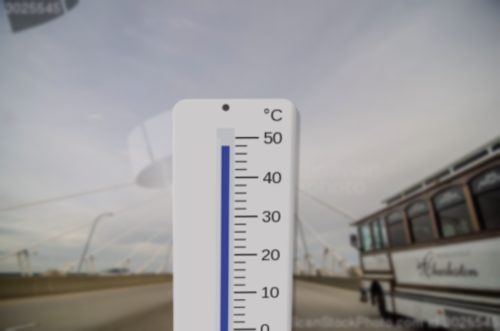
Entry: value=48 unit=°C
